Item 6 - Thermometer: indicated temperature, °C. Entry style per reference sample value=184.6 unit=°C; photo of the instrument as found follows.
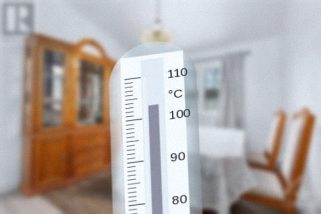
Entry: value=103 unit=°C
